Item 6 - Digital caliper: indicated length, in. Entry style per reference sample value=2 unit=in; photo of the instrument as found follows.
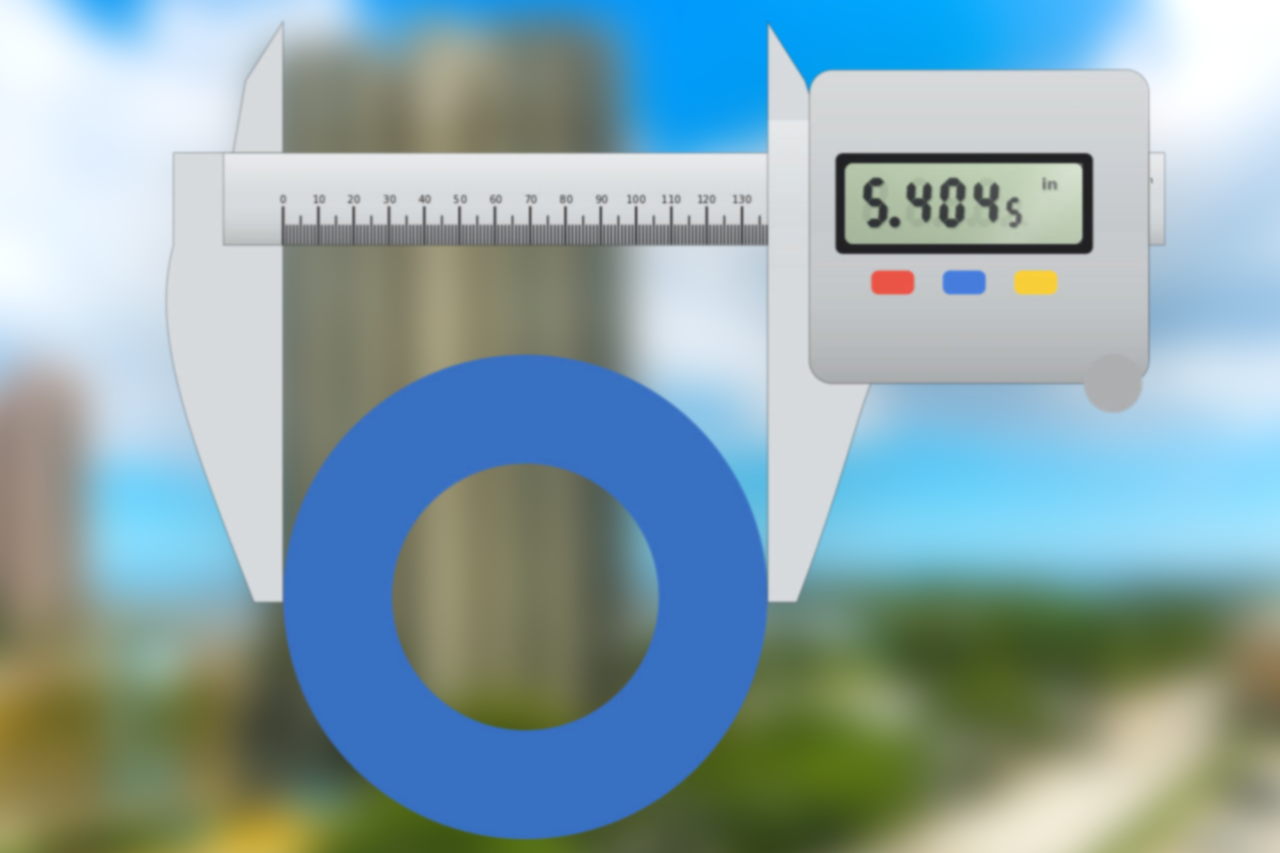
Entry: value=5.4045 unit=in
